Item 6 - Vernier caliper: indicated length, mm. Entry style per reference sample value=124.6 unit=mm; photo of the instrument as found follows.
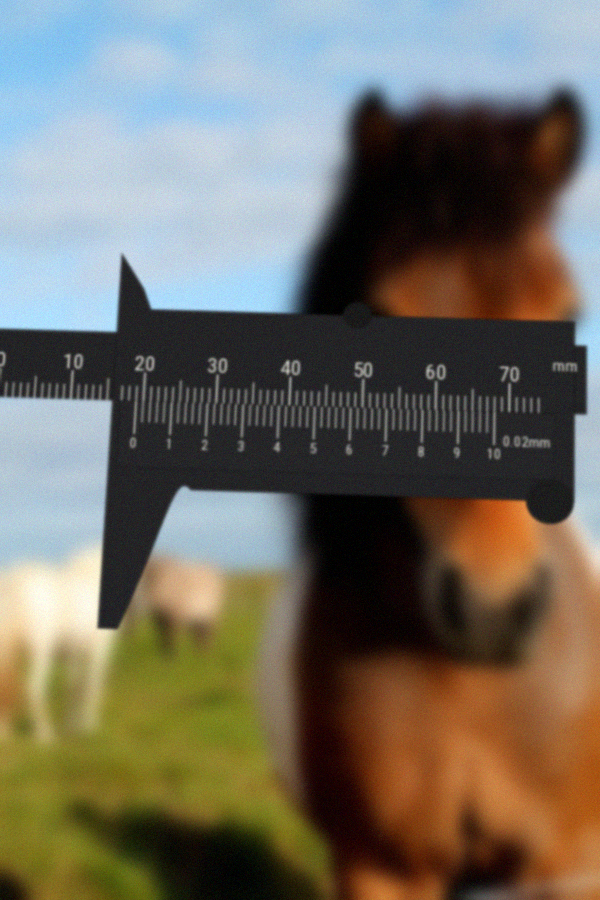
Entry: value=19.0 unit=mm
